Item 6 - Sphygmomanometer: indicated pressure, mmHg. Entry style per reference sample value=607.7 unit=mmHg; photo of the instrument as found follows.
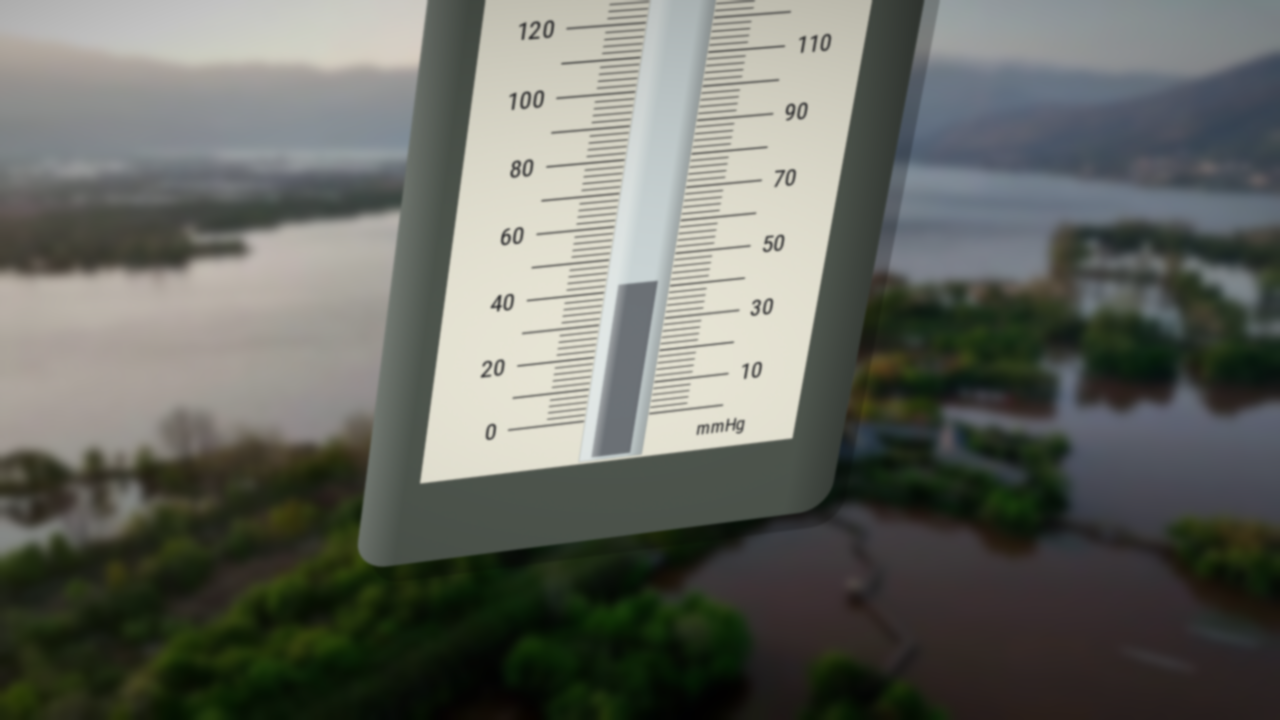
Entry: value=42 unit=mmHg
